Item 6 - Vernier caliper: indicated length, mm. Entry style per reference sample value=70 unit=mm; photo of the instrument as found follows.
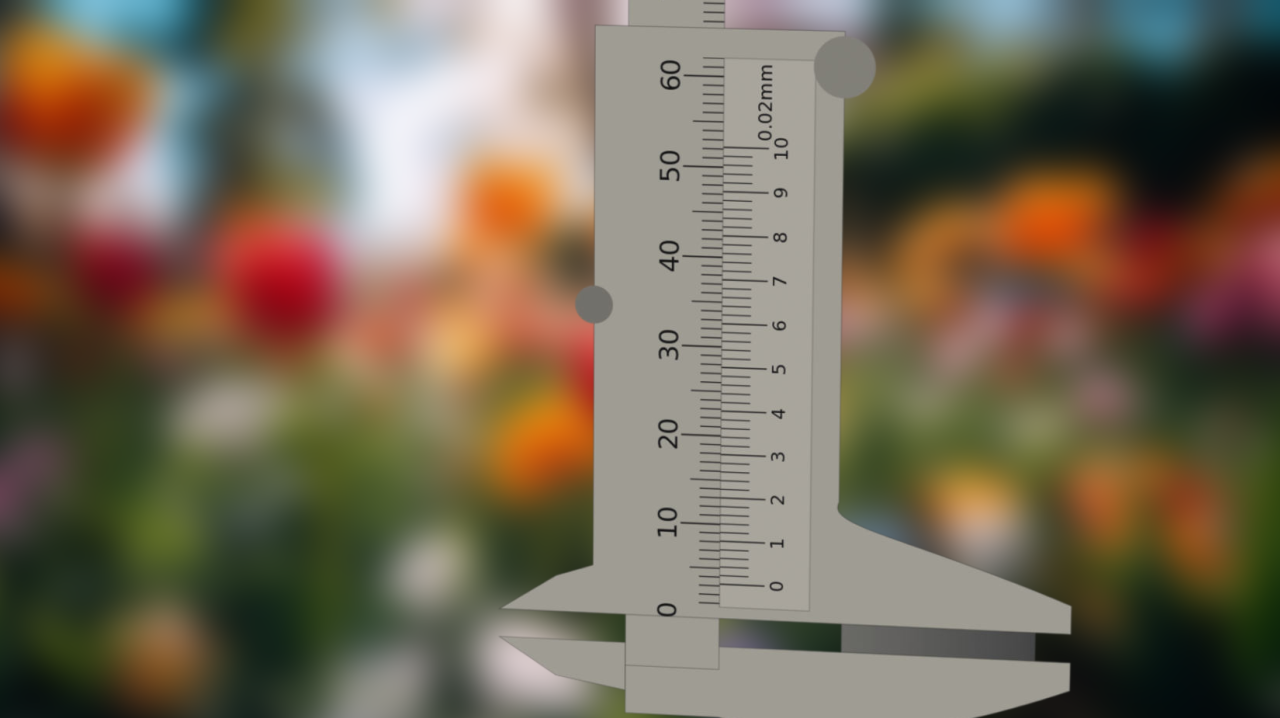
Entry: value=3.2 unit=mm
